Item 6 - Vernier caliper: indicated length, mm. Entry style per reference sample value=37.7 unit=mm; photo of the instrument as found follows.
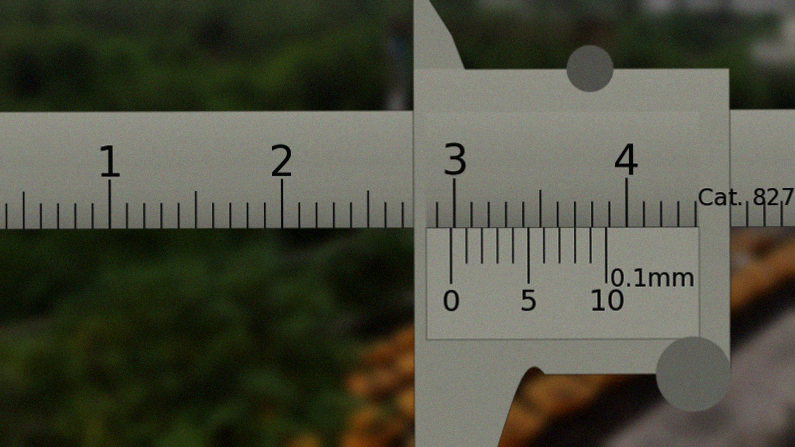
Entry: value=29.8 unit=mm
